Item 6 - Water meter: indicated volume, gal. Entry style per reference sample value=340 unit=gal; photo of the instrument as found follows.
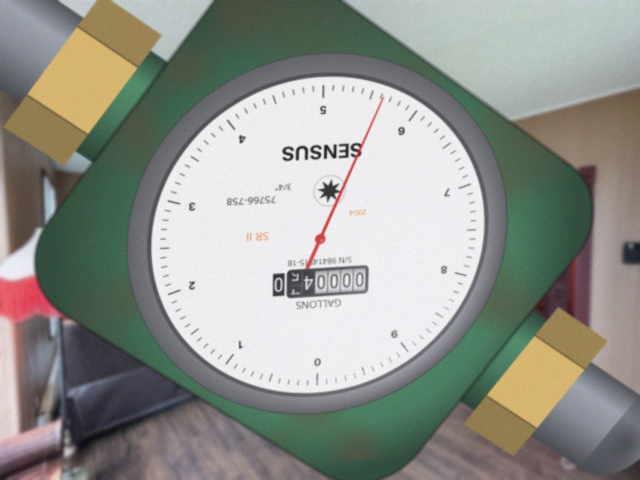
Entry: value=445.6 unit=gal
